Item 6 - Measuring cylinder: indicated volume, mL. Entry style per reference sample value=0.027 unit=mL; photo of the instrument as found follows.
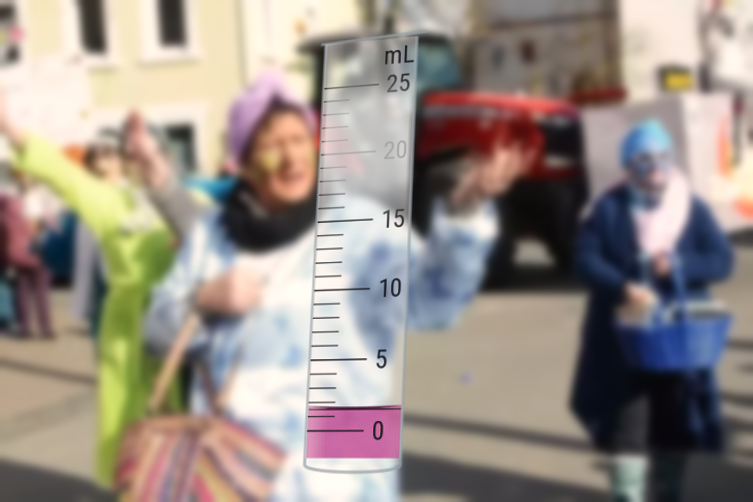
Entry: value=1.5 unit=mL
